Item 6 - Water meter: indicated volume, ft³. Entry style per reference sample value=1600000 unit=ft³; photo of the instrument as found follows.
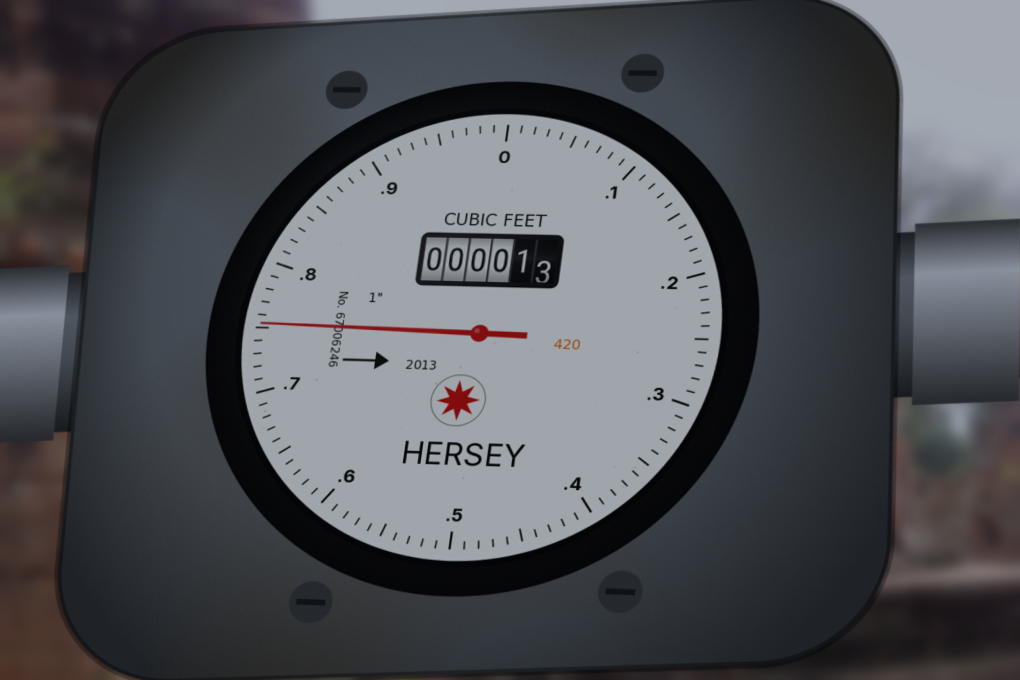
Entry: value=12.75 unit=ft³
